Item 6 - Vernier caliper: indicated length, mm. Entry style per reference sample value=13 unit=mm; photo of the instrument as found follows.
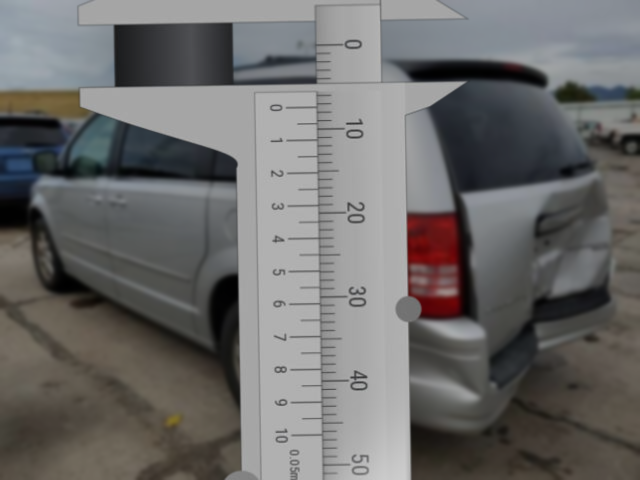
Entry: value=7.4 unit=mm
